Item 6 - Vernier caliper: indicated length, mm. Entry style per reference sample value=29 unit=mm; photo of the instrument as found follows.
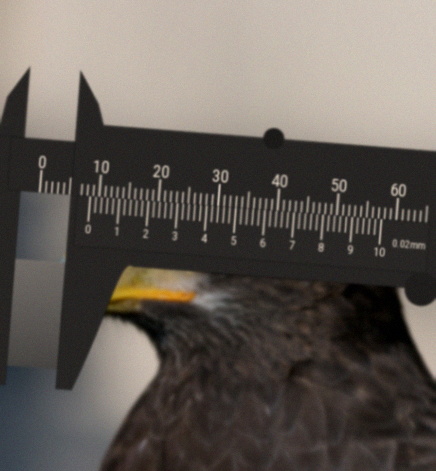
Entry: value=8.5 unit=mm
